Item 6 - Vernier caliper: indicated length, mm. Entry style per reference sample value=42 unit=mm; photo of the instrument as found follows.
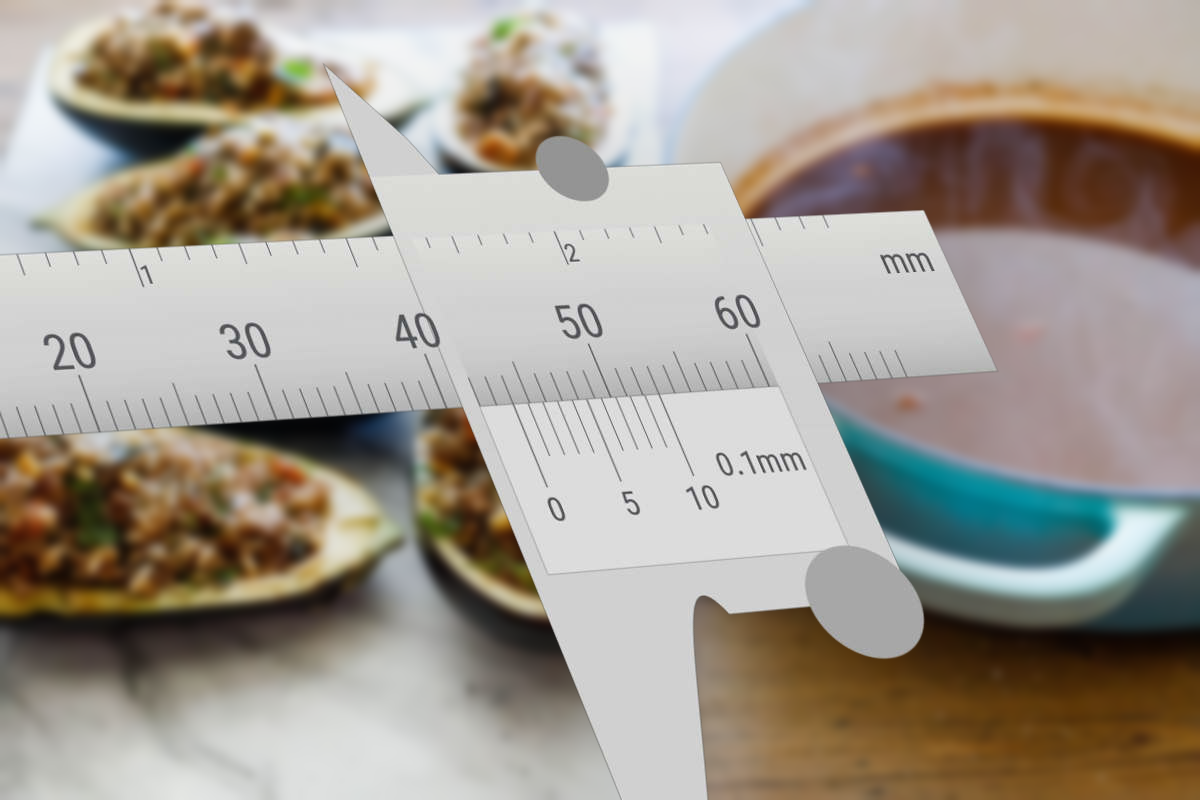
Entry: value=44.0 unit=mm
